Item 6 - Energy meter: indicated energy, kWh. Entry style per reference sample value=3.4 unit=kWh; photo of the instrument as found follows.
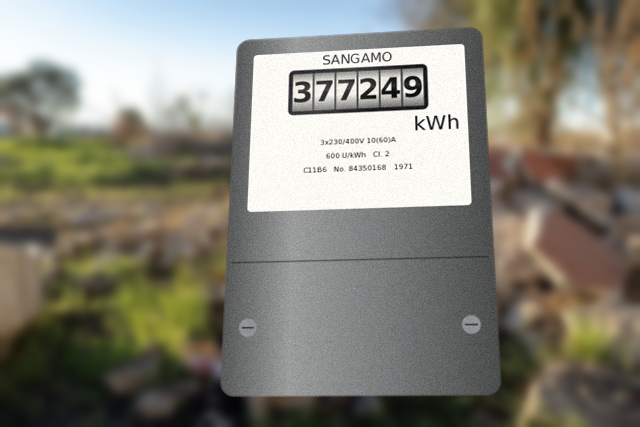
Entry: value=377249 unit=kWh
